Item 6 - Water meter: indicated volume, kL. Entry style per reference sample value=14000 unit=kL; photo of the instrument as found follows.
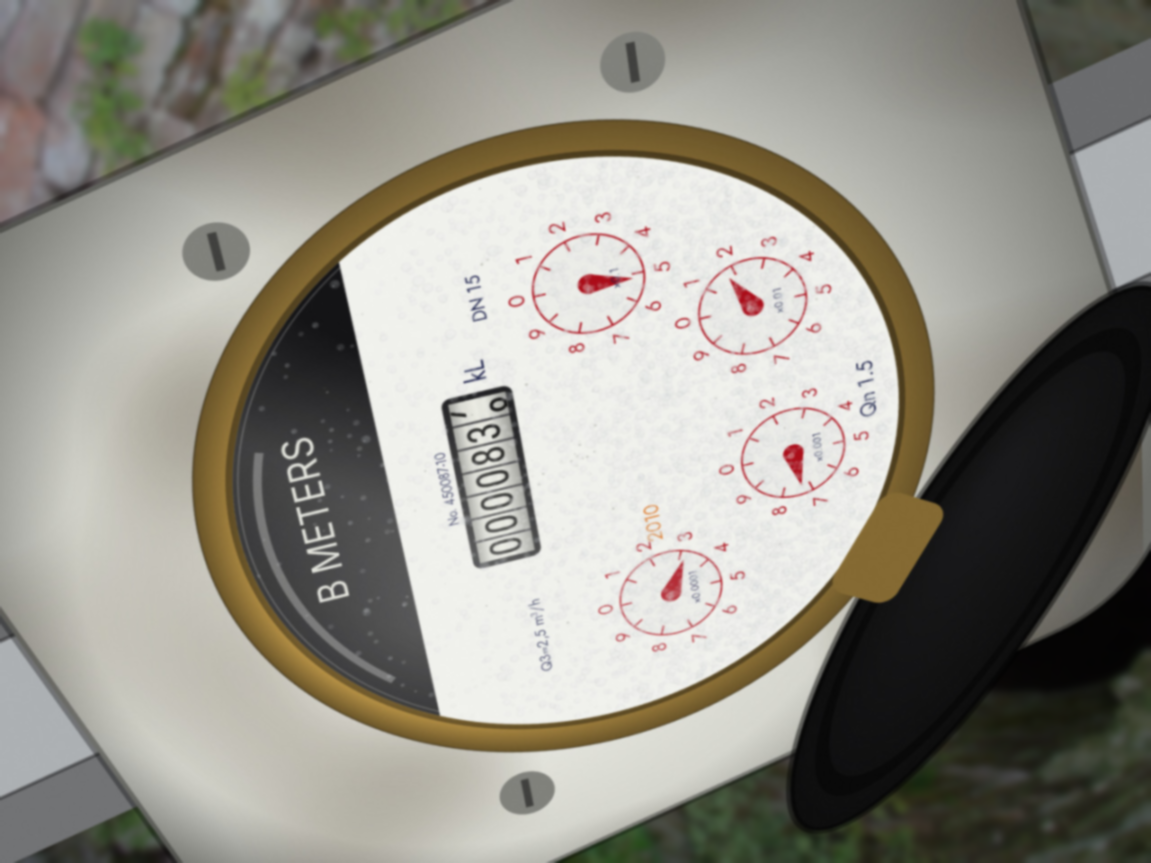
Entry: value=837.5173 unit=kL
